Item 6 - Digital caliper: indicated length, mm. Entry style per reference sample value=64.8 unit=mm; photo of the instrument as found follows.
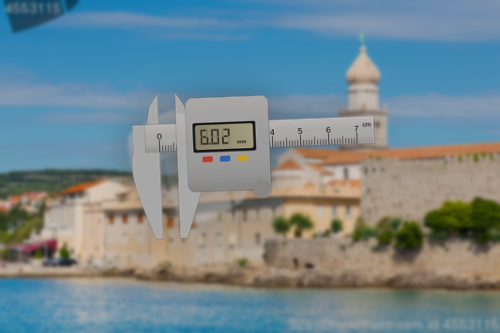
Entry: value=6.02 unit=mm
